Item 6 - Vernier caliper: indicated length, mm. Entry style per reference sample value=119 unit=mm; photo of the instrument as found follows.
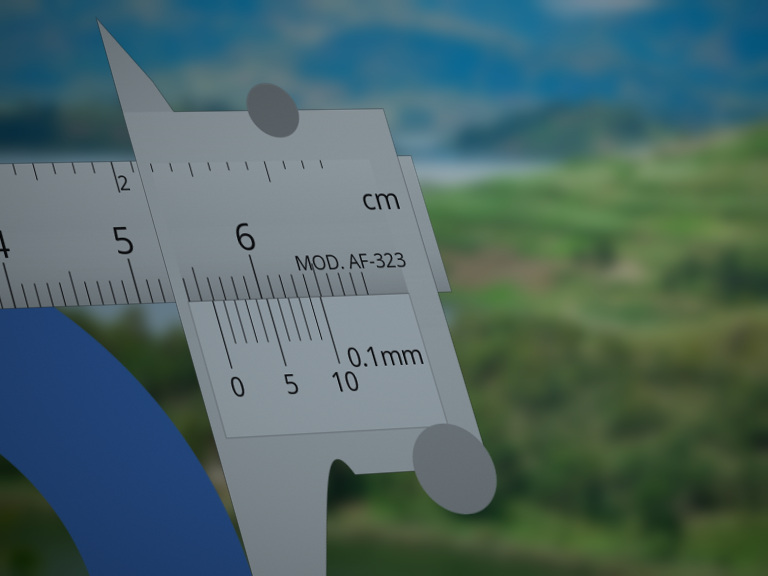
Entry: value=55.9 unit=mm
